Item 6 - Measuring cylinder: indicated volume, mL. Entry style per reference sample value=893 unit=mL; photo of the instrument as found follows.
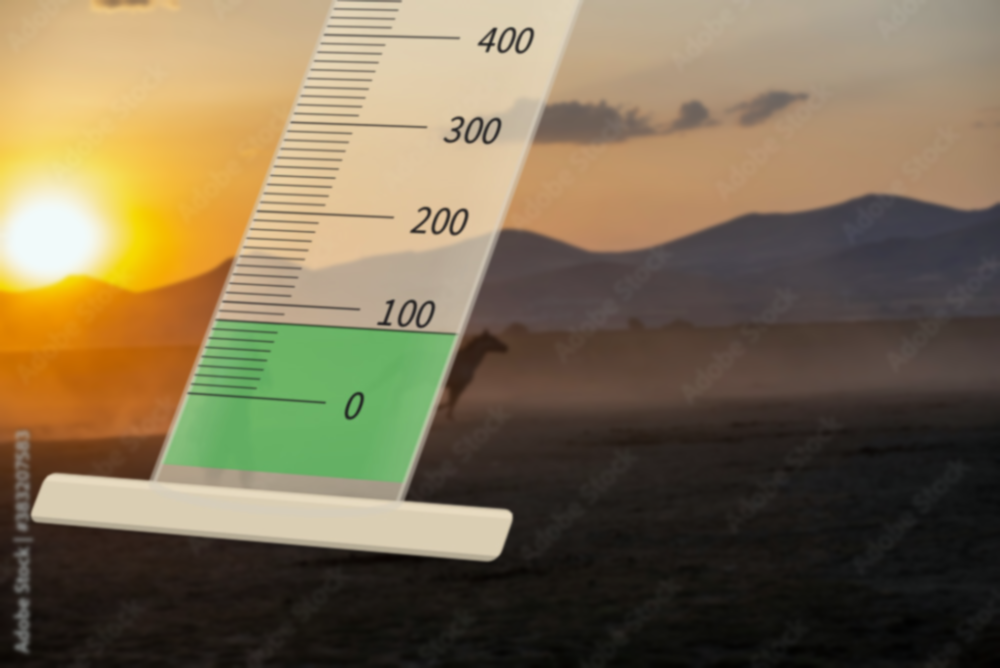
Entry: value=80 unit=mL
